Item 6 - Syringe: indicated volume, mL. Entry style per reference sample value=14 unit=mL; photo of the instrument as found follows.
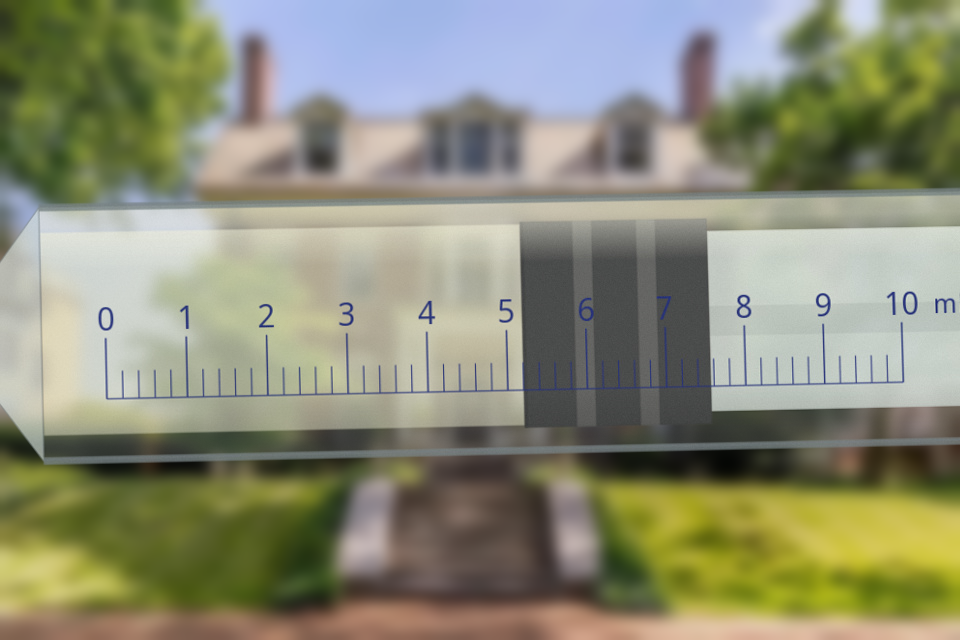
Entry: value=5.2 unit=mL
